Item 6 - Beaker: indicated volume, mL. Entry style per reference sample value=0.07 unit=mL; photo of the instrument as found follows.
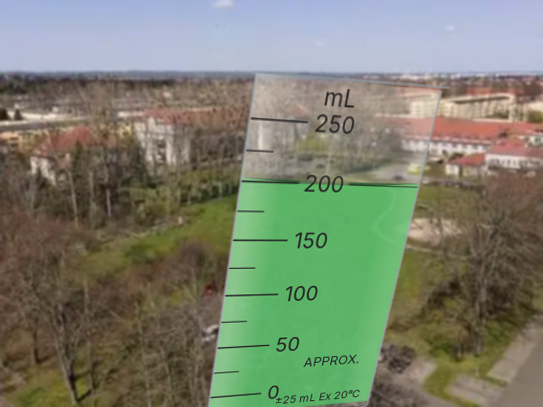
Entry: value=200 unit=mL
